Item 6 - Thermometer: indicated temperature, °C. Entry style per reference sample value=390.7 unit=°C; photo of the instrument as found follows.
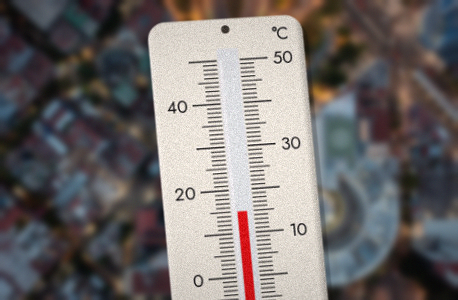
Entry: value=15 unit=°C
